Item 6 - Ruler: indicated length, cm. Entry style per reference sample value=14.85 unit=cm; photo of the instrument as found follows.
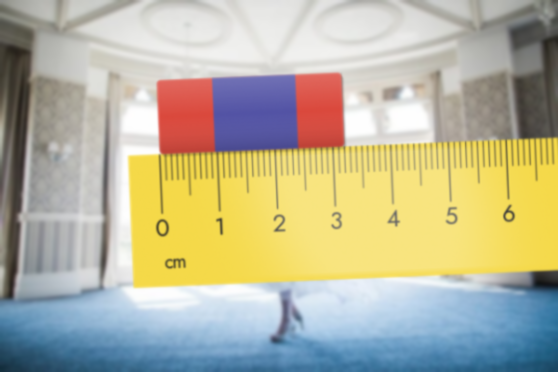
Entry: value=3.2 unit=cm
